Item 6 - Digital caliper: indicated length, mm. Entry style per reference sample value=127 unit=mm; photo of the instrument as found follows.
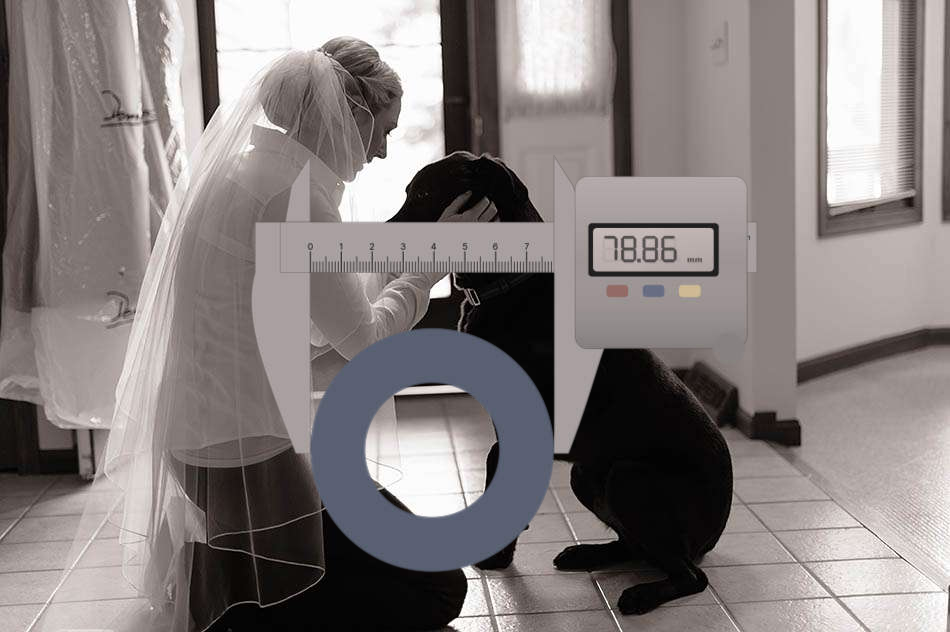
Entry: value=78.86 unit=mm
